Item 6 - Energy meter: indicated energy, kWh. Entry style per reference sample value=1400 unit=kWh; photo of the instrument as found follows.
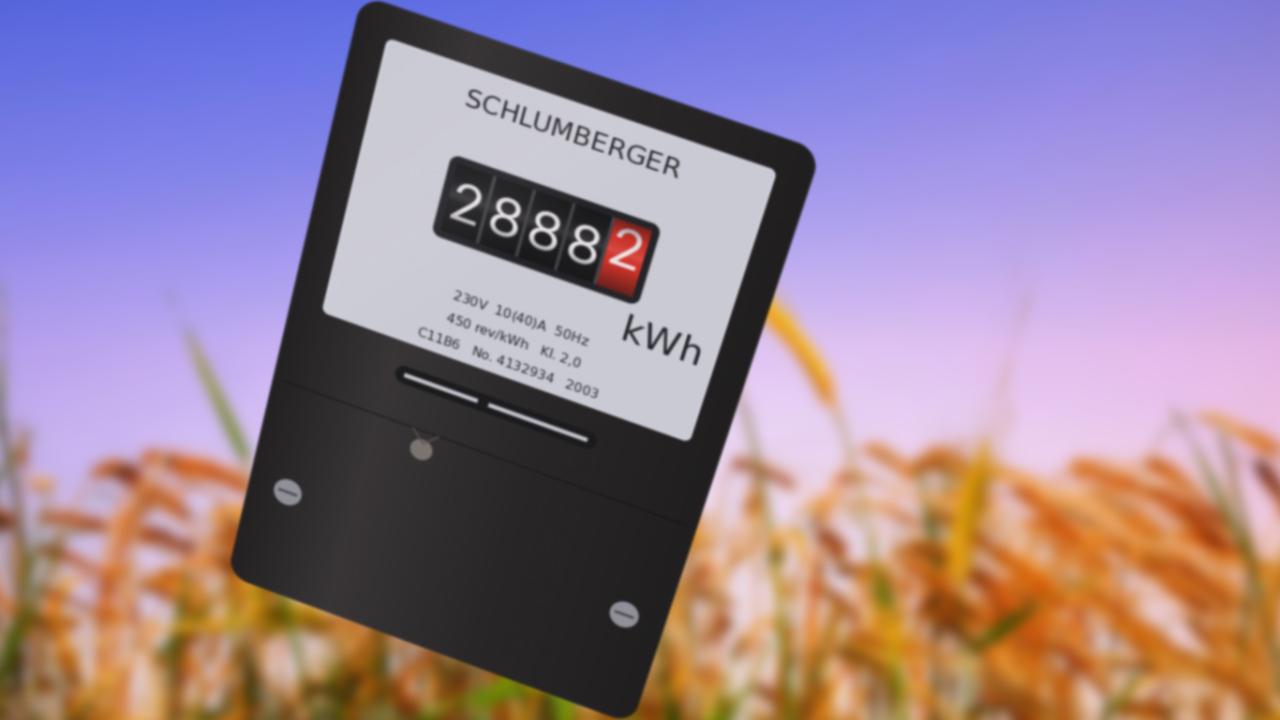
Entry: value=2888.2 unit=kWh
